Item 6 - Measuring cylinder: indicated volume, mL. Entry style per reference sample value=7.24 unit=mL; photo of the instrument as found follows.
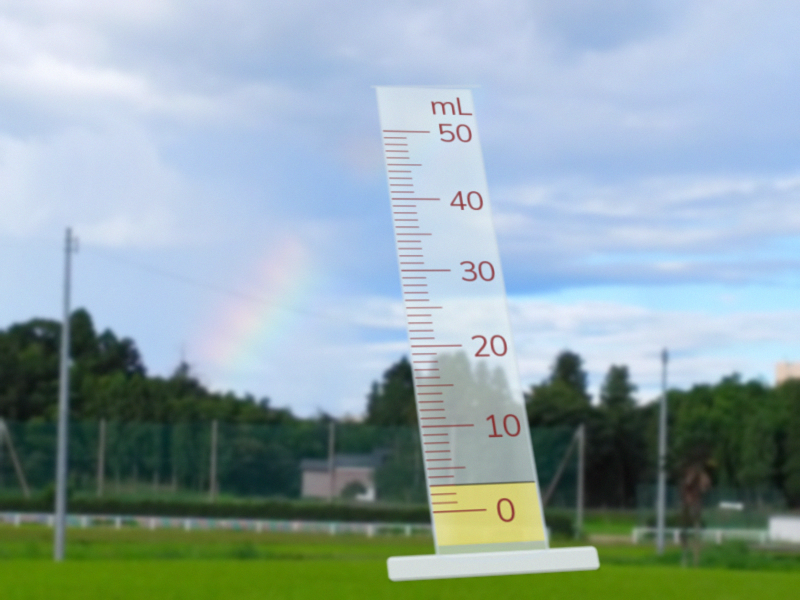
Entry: value=3 unit=mL
